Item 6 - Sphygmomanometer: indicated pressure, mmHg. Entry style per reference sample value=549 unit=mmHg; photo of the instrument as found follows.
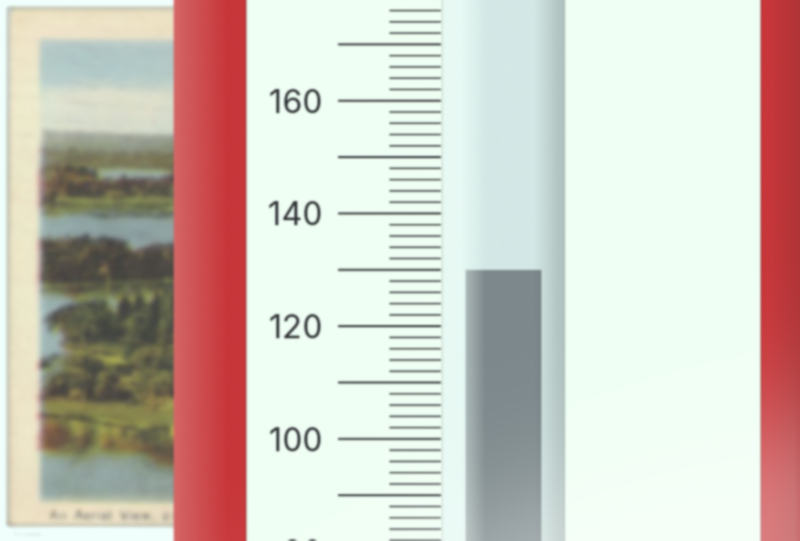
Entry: value=130 unit=mmHg
